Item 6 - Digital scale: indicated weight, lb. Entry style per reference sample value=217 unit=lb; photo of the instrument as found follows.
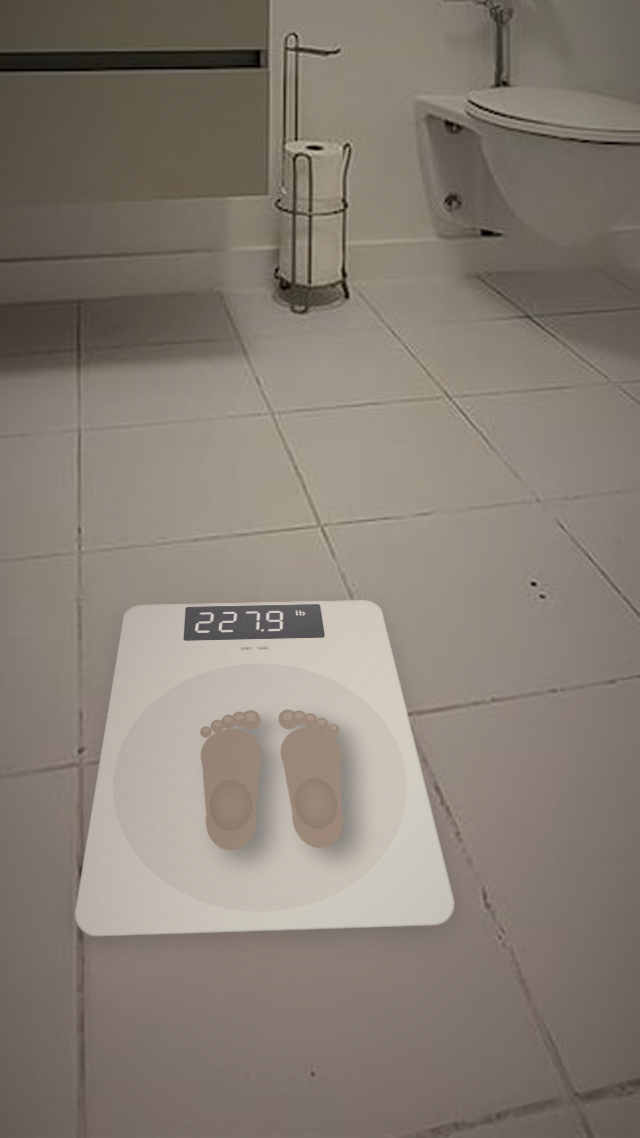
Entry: value=227.9 unit=lb
